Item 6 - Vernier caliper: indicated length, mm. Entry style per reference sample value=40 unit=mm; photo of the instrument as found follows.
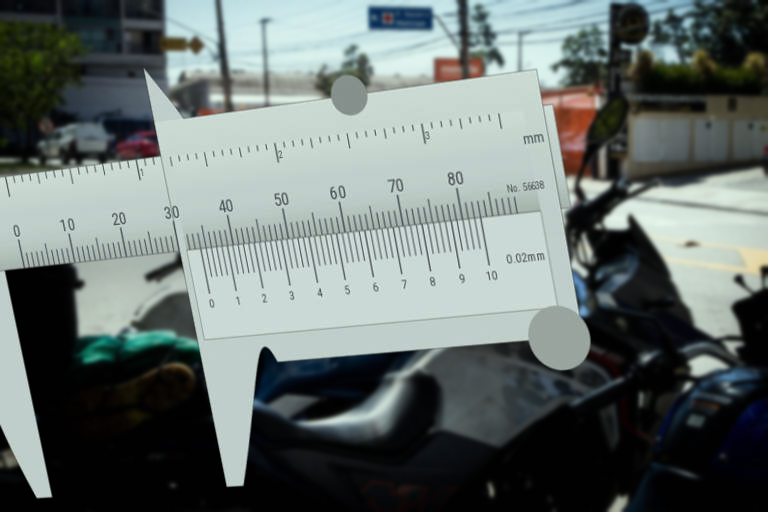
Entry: value=34.0 unit=mm
